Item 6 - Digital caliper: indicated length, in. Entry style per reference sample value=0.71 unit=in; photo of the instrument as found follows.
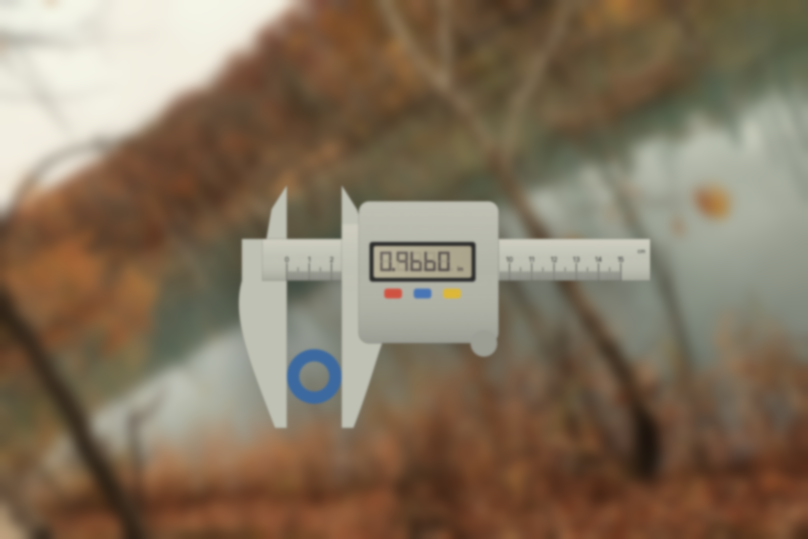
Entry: value=0.9660 unit=in
